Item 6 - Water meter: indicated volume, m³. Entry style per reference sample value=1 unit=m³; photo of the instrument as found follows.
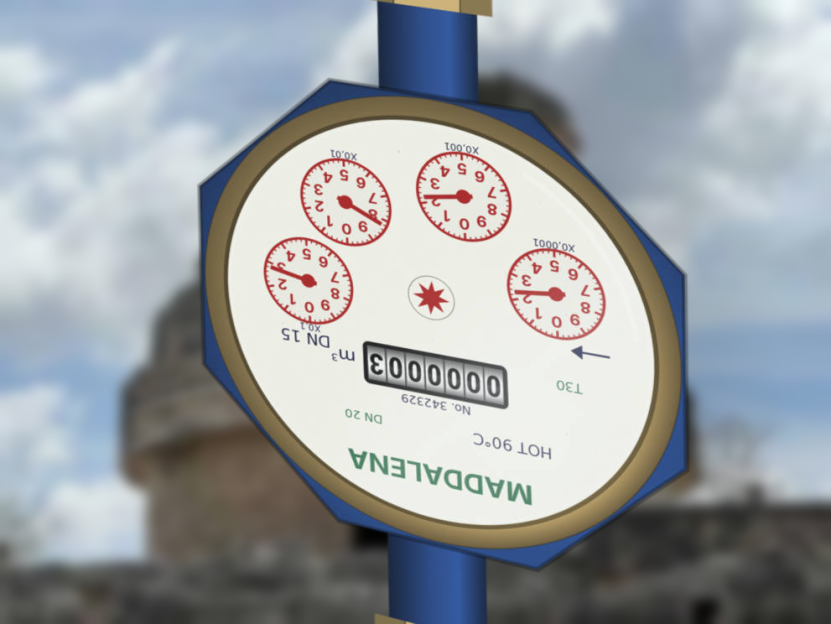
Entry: value=3.2822 unit=m³
